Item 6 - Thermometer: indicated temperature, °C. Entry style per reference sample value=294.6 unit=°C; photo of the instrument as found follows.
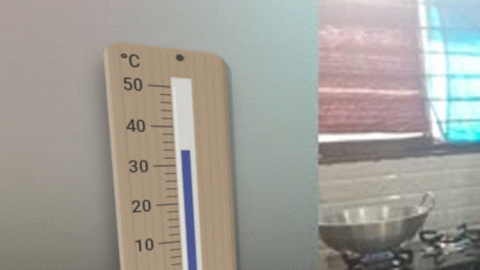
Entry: value=34 unit=°C
